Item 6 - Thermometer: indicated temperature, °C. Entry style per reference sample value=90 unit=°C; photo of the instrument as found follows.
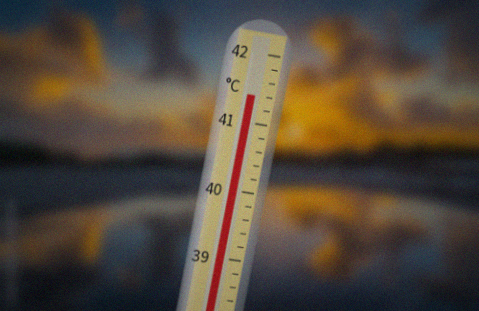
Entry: value=41.4 unit=°C
